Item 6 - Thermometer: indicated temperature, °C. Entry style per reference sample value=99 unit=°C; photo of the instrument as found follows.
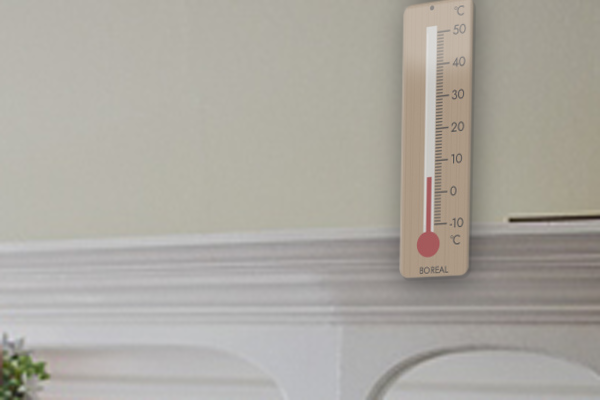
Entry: value=5 unit=°C
